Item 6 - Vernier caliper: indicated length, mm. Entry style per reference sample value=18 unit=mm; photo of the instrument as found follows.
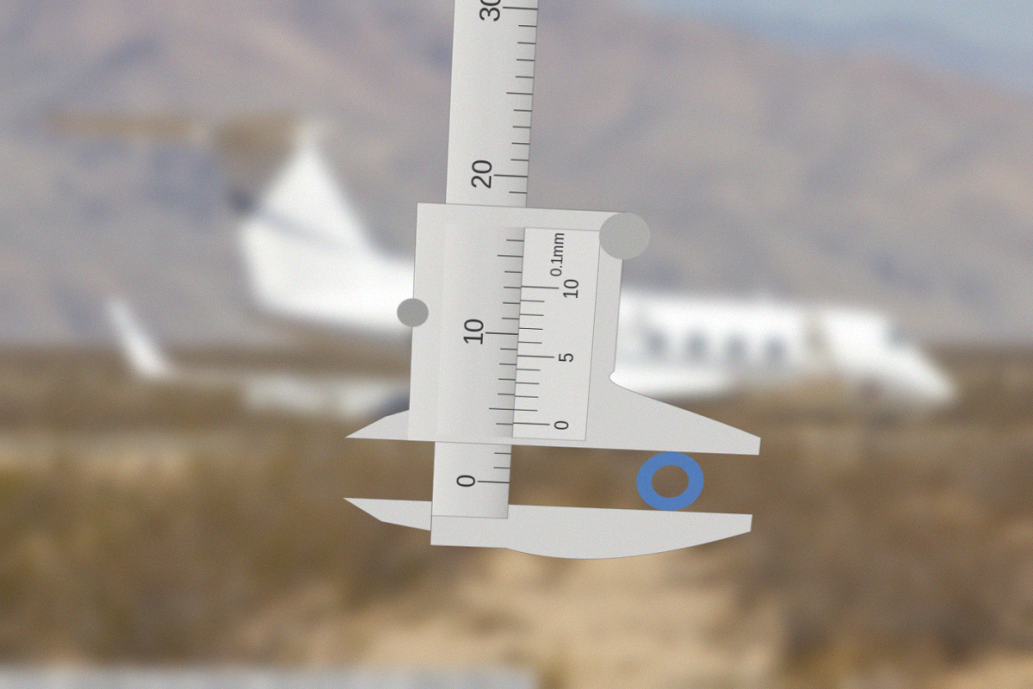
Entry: value=4.1 unit=mm
